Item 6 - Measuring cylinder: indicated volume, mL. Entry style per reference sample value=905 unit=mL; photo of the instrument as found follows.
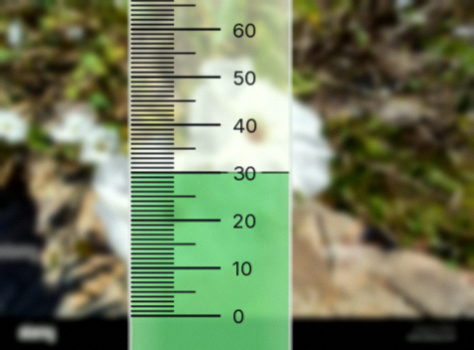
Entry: value=30 unit=mL
